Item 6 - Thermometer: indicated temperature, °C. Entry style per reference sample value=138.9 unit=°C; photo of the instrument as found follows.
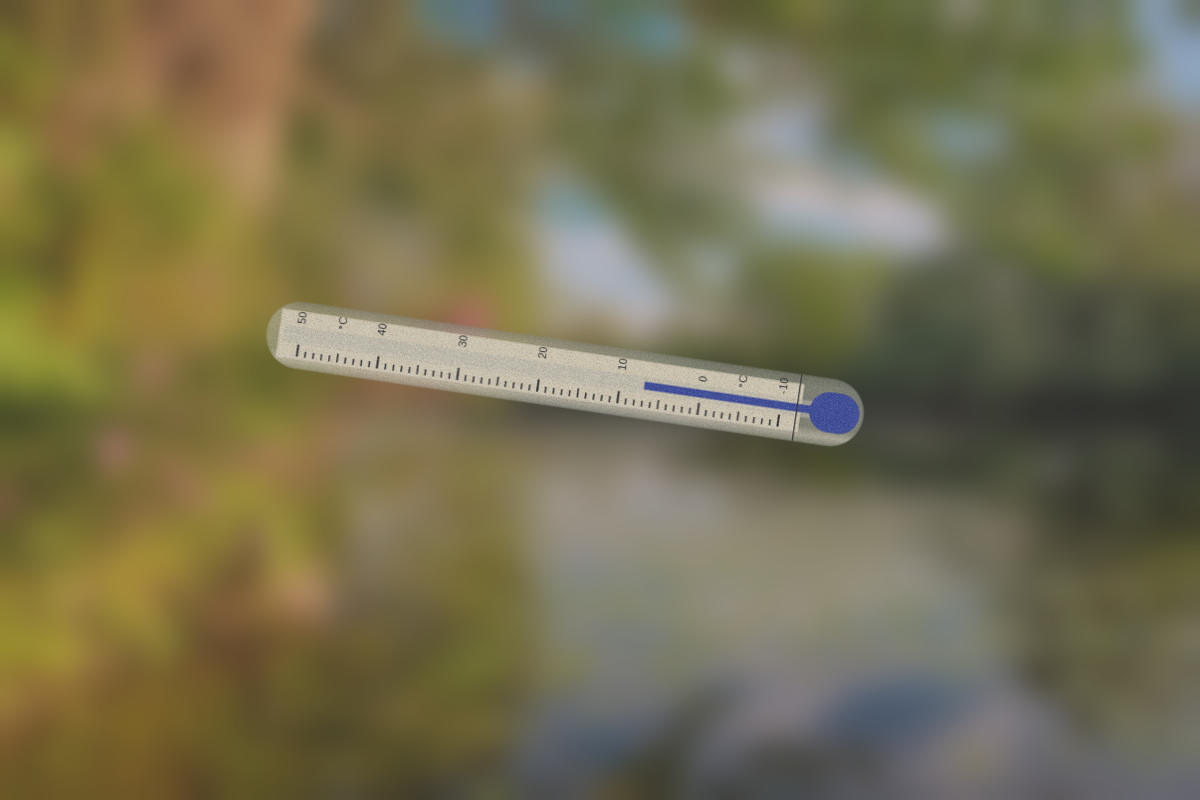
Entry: value=7 unit=°C
